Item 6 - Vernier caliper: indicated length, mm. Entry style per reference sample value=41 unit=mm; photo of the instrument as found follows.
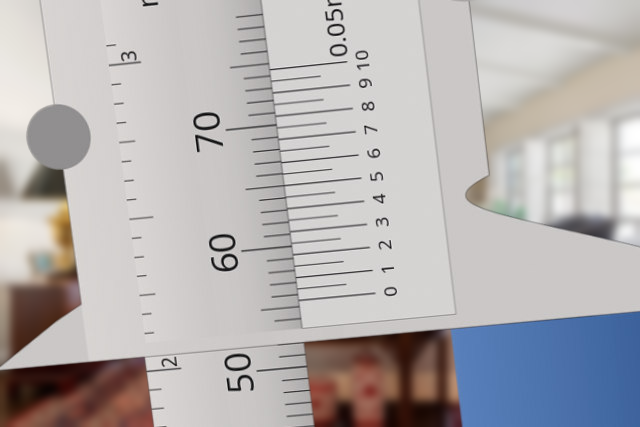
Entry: value=55.5 unit=mm
